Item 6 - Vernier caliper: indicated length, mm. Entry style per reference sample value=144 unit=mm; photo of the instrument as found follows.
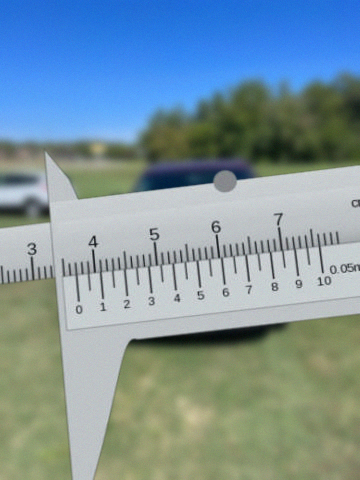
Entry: value=37.0 unit=mm
